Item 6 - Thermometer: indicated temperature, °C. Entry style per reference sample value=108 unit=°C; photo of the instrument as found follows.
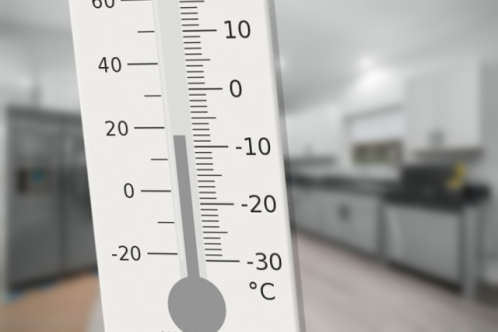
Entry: value=-8 unit=°C
